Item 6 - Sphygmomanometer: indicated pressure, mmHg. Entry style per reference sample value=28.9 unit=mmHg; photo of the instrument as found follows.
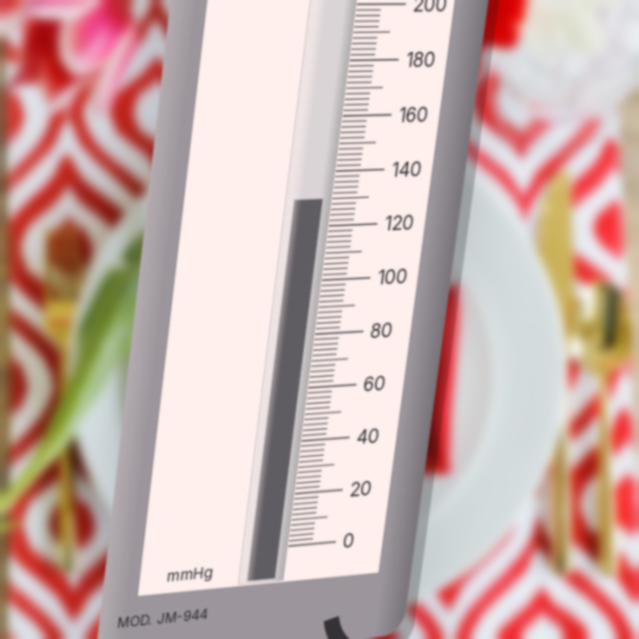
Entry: value=130 unit=mmHg
